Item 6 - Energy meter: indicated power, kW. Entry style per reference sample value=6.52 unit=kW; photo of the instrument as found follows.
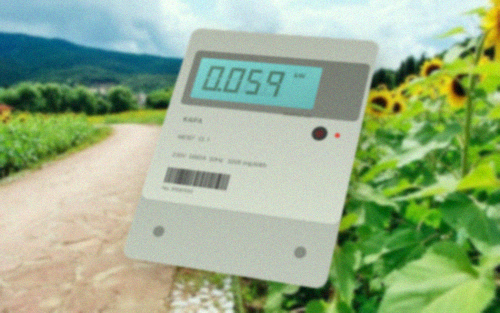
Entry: value=0.059 unit=kW
